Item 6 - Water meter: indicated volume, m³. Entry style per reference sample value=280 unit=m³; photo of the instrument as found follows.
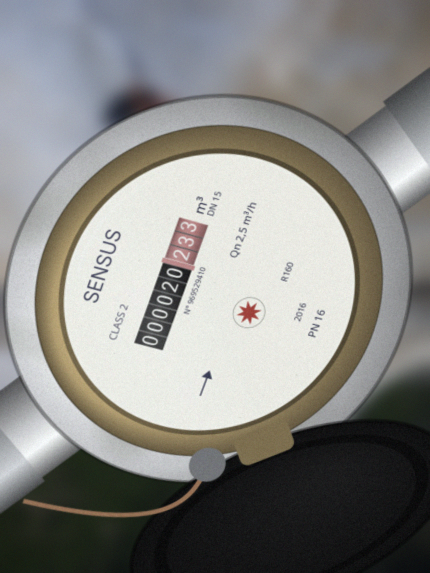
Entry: value=20.233 unit=m³
